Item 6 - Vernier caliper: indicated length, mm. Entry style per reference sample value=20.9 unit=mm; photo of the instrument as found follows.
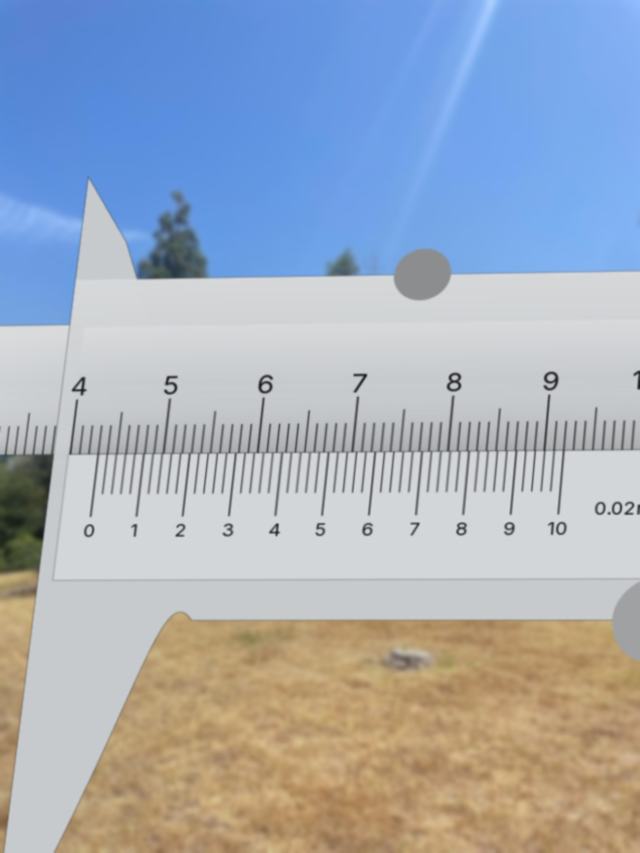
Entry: value=43.0 unit=mm
